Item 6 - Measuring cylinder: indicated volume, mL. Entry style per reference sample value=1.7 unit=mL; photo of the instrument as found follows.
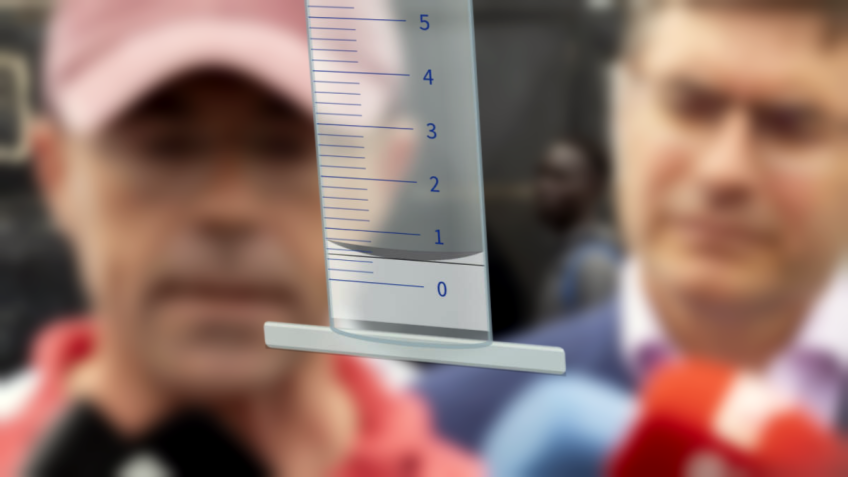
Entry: value=0.5 unit=mL
